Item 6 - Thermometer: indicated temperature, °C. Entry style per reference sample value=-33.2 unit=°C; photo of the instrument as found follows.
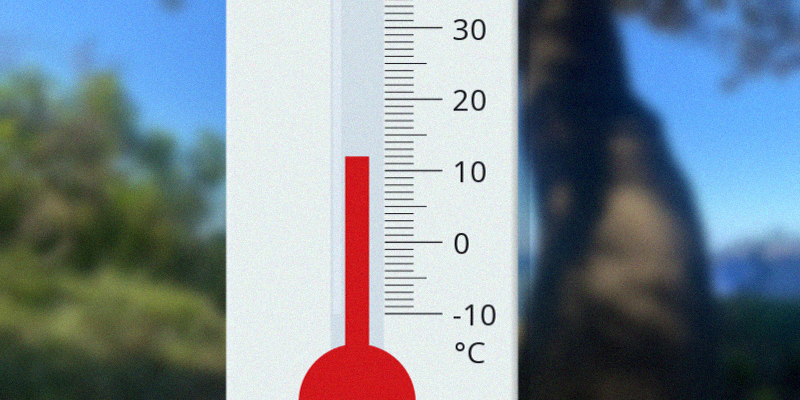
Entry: value=12 unit=°C
